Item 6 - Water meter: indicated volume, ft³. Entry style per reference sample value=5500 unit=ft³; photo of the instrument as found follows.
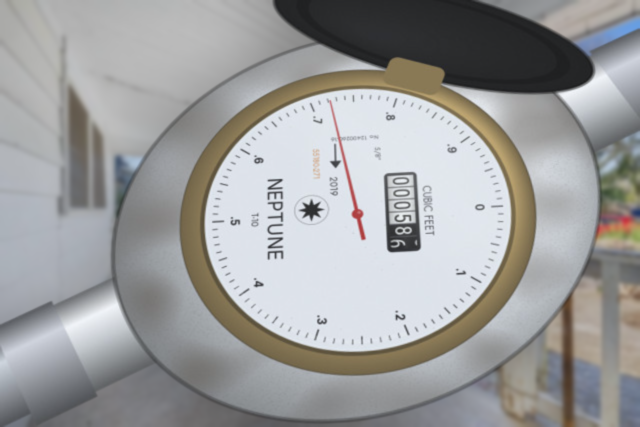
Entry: value=585.72 unit=ft³
